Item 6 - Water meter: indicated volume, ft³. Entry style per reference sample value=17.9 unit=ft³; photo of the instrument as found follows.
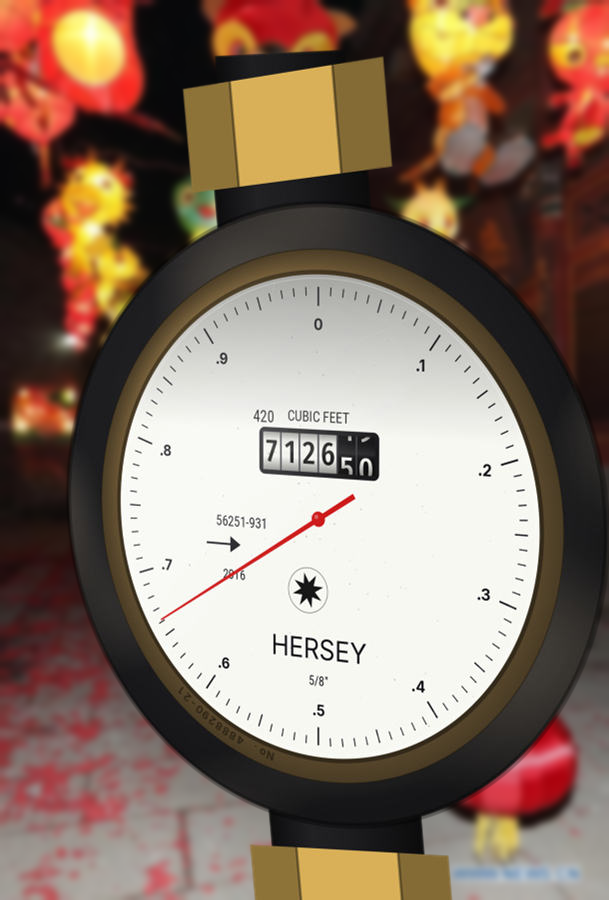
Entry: value=712649.66 unit=ft³
